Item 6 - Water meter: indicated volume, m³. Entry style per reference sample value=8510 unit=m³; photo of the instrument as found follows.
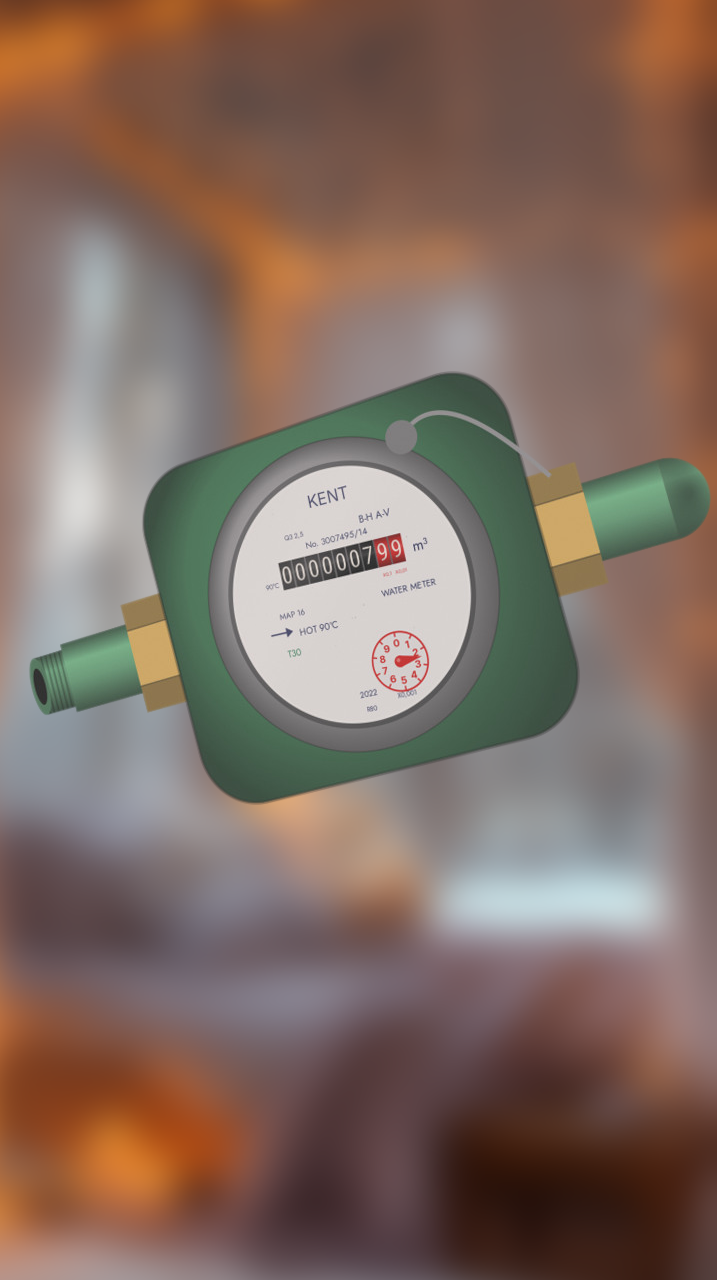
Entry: value=7.992 unit=m³
